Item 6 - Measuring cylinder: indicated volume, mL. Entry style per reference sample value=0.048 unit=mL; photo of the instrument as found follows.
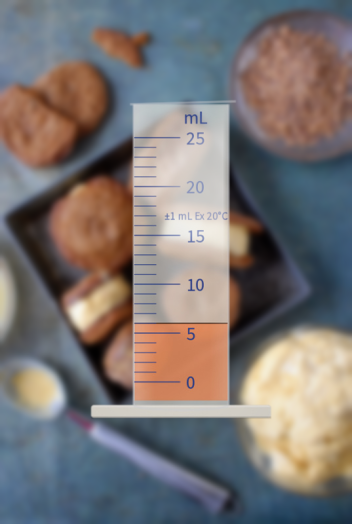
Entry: value=6 unit=mL
